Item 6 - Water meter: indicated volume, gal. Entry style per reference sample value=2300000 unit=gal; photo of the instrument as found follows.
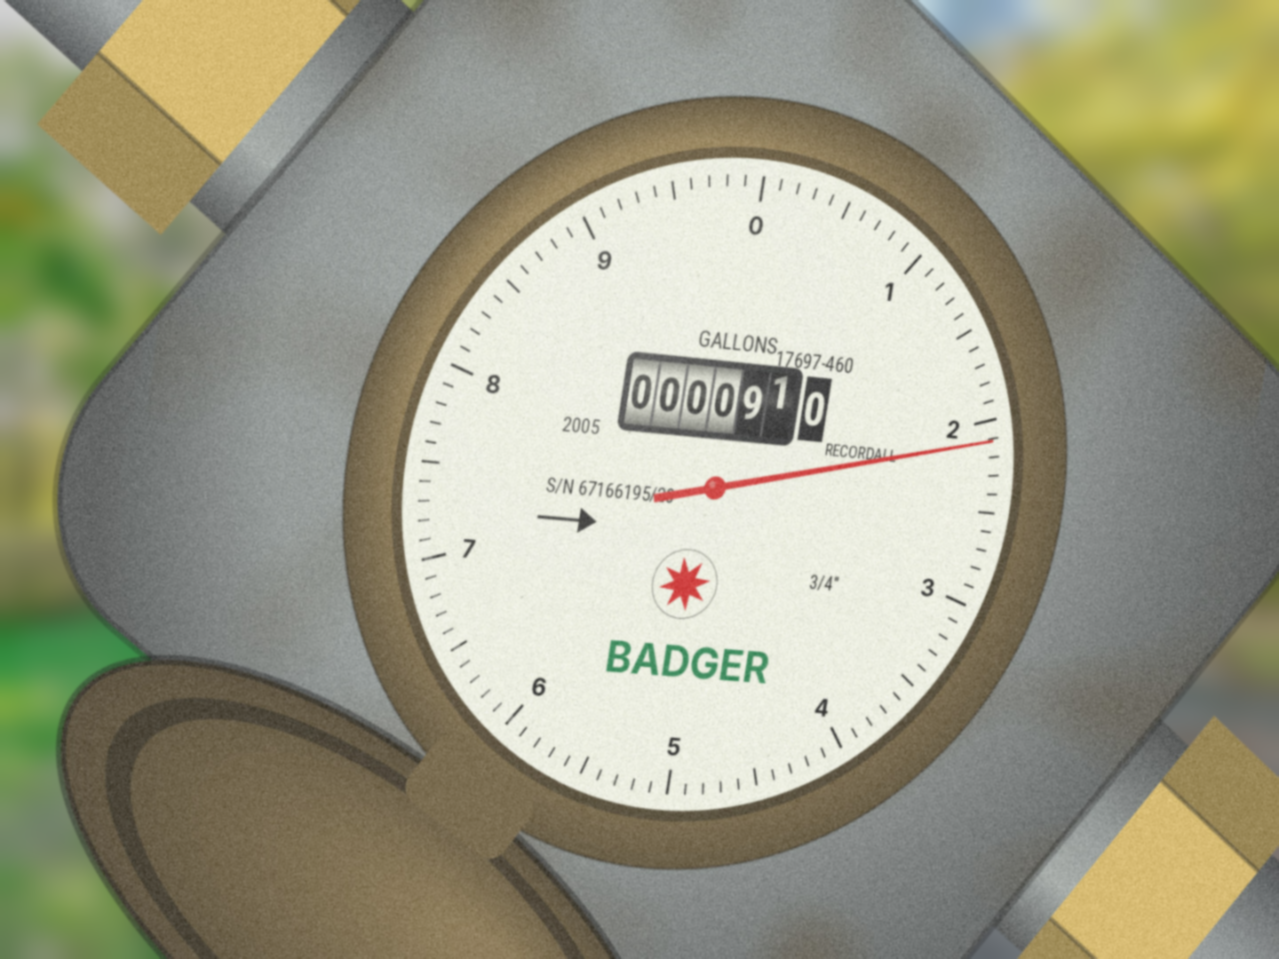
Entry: value=912.1 unit=gal
